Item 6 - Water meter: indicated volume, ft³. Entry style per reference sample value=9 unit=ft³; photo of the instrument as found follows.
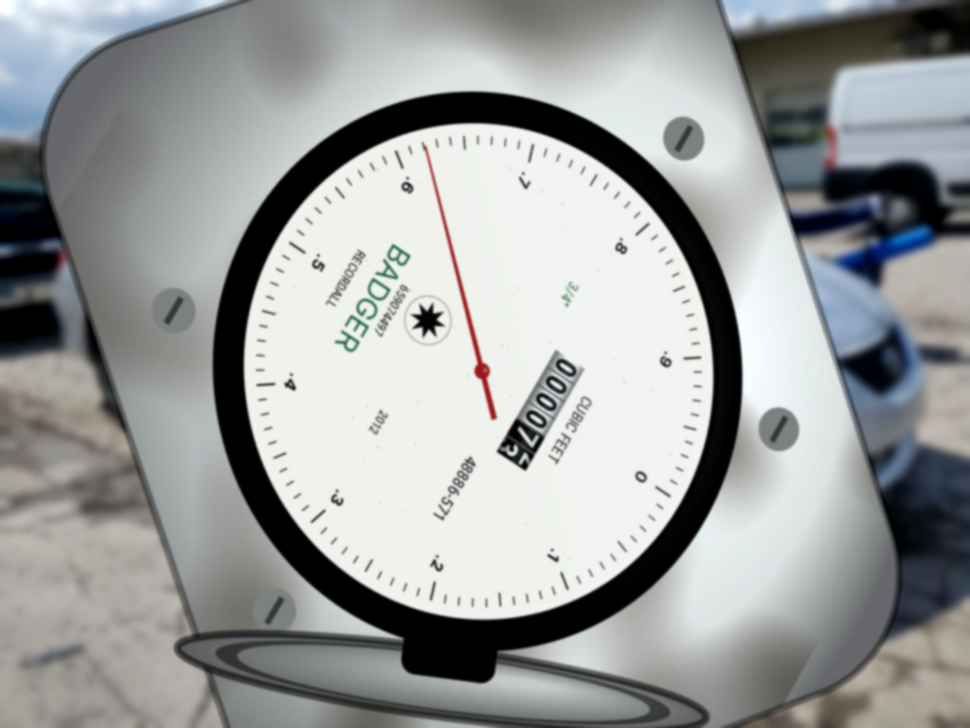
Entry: value=72.62 unit=ft³
